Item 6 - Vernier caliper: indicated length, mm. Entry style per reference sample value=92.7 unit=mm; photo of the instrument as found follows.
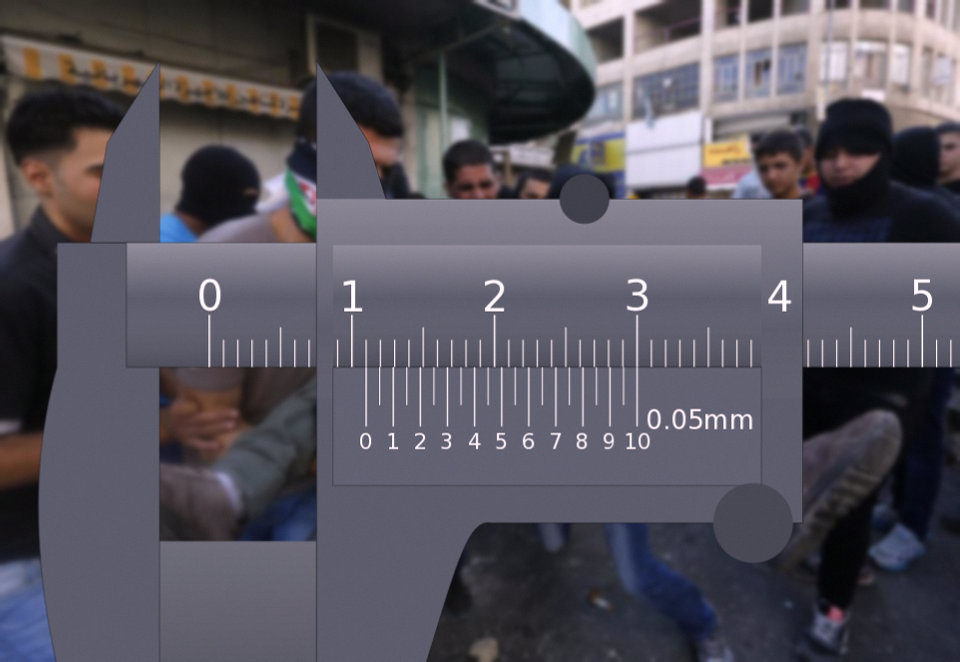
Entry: value=11.0 unit=mm
